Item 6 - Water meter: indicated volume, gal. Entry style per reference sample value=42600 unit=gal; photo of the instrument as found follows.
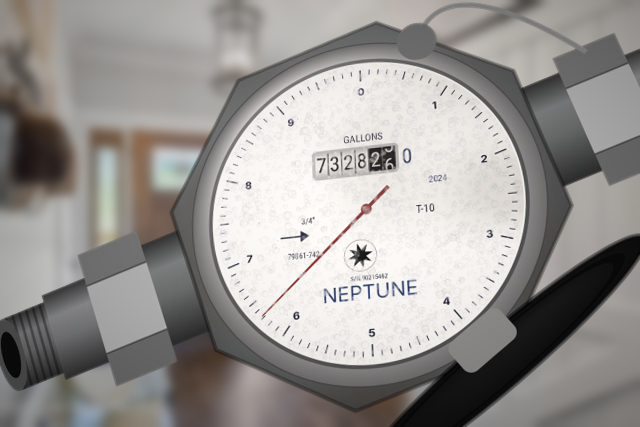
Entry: value=7328256.3 unit=gal
